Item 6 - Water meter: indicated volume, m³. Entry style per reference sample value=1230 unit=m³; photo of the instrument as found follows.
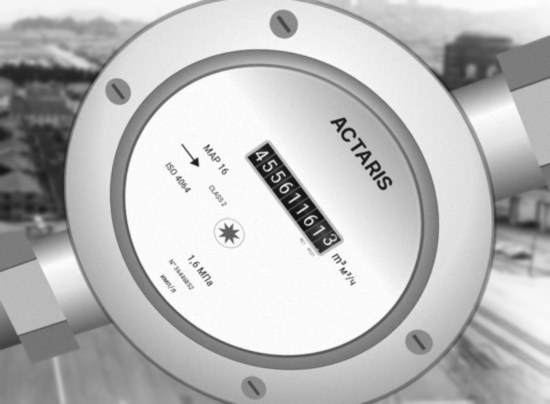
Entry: value=4556116.13 unit=m³
